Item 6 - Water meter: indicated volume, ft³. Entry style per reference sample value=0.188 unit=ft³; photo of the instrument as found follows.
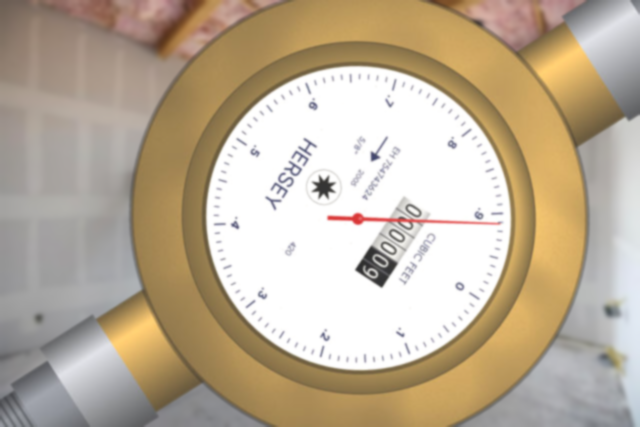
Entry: value=8.91 unit=ft³
